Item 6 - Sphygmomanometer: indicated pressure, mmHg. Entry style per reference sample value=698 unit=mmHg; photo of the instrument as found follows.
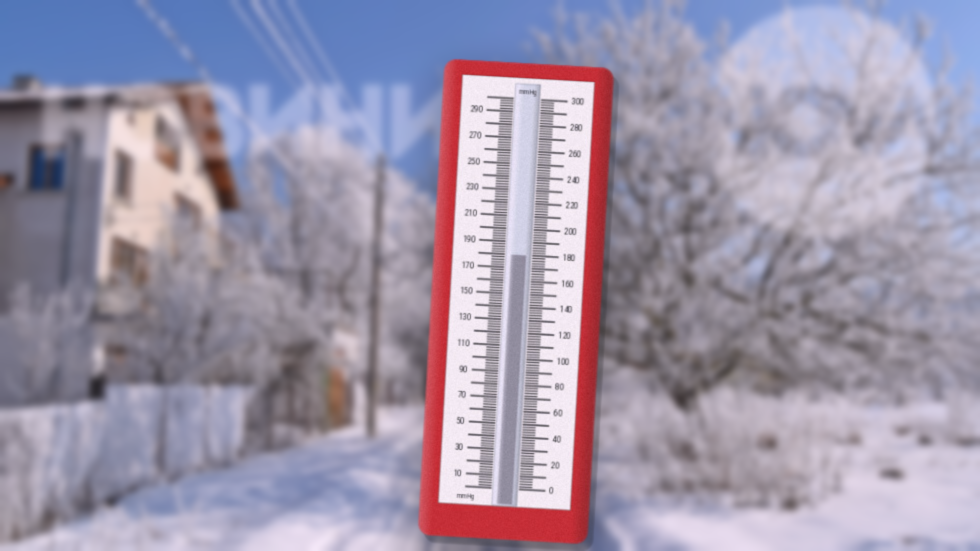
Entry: value=180 unit=mmHg
